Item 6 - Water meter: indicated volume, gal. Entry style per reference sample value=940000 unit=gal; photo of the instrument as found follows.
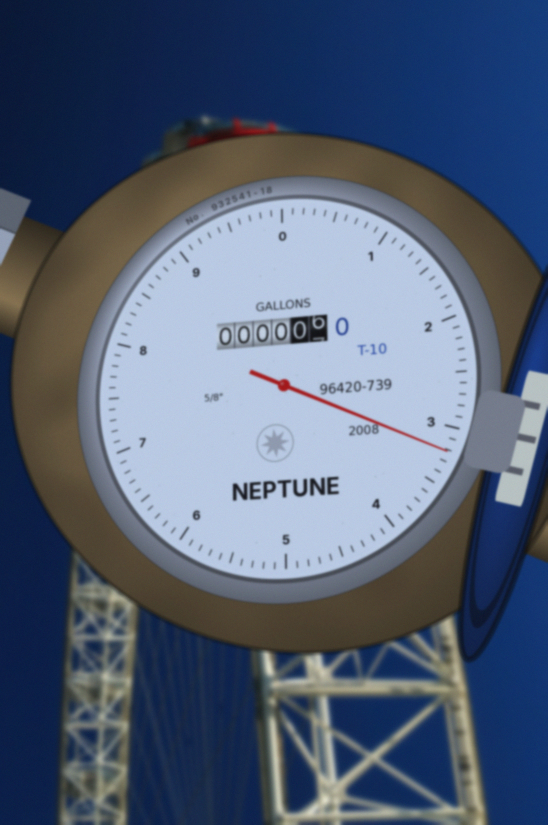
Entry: value=63.2 unit=gal
